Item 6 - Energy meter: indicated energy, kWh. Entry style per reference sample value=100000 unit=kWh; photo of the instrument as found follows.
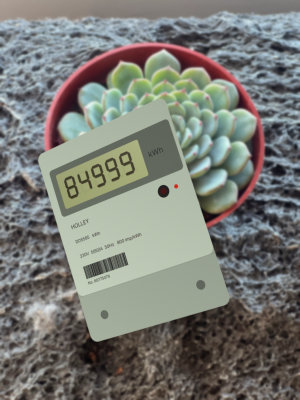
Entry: value=84999 unit=kWh
